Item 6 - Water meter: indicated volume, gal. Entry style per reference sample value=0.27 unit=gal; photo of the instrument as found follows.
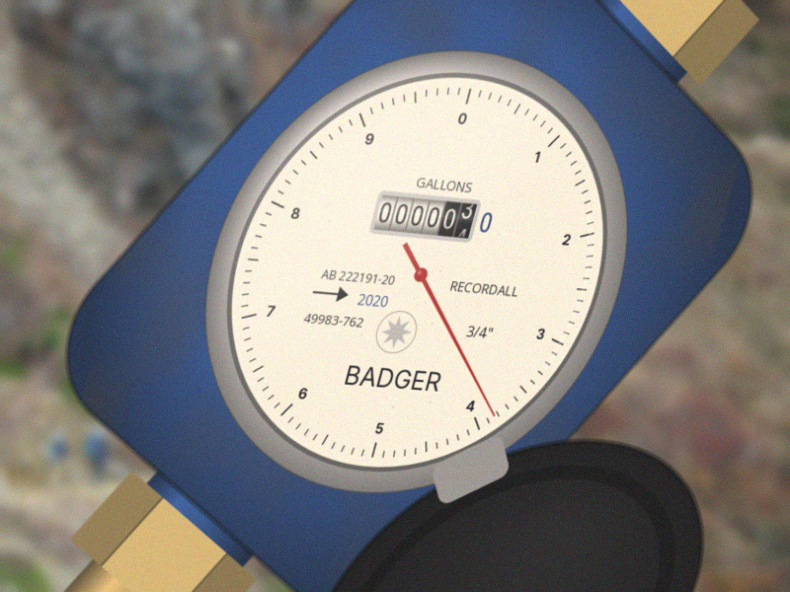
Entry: value=33.8 unit=gal
